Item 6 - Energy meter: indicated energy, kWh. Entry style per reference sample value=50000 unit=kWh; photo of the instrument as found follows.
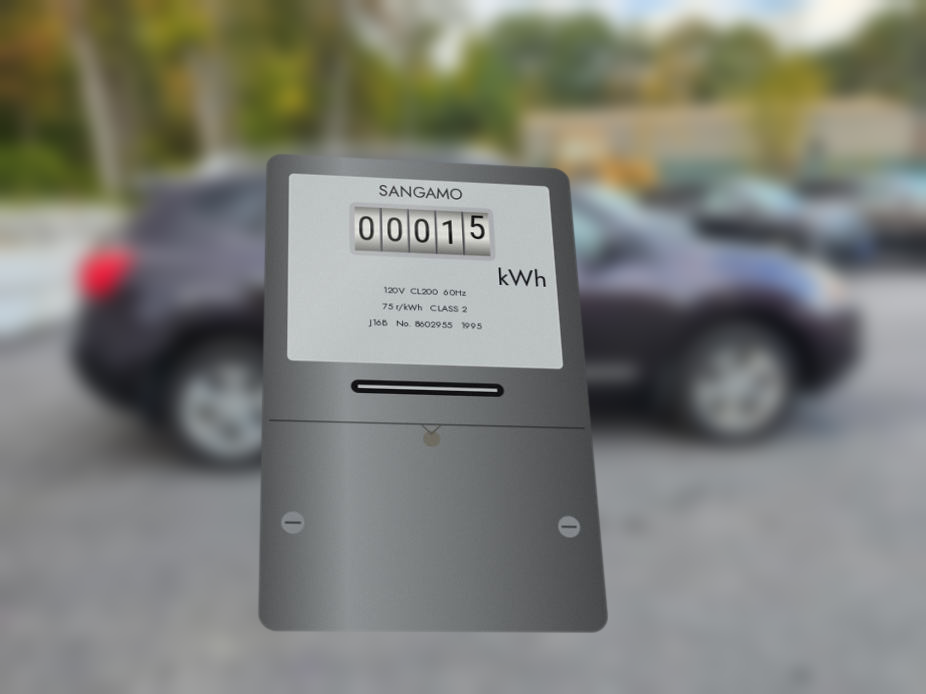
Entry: value=15 unit=kWh
